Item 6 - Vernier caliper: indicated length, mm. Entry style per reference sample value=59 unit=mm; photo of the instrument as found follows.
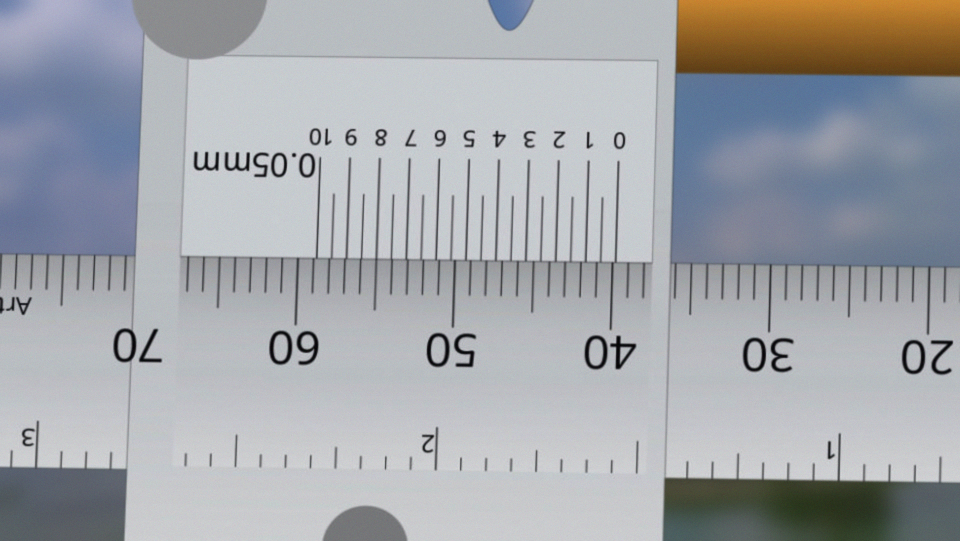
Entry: value=39.8 unit=mm
